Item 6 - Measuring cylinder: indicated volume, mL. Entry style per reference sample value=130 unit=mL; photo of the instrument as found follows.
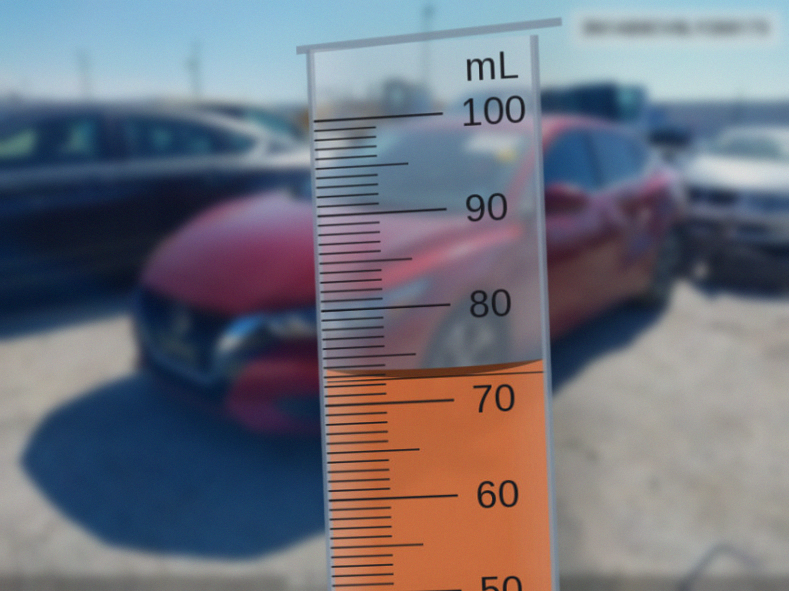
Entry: value=72.5 unit=mL
